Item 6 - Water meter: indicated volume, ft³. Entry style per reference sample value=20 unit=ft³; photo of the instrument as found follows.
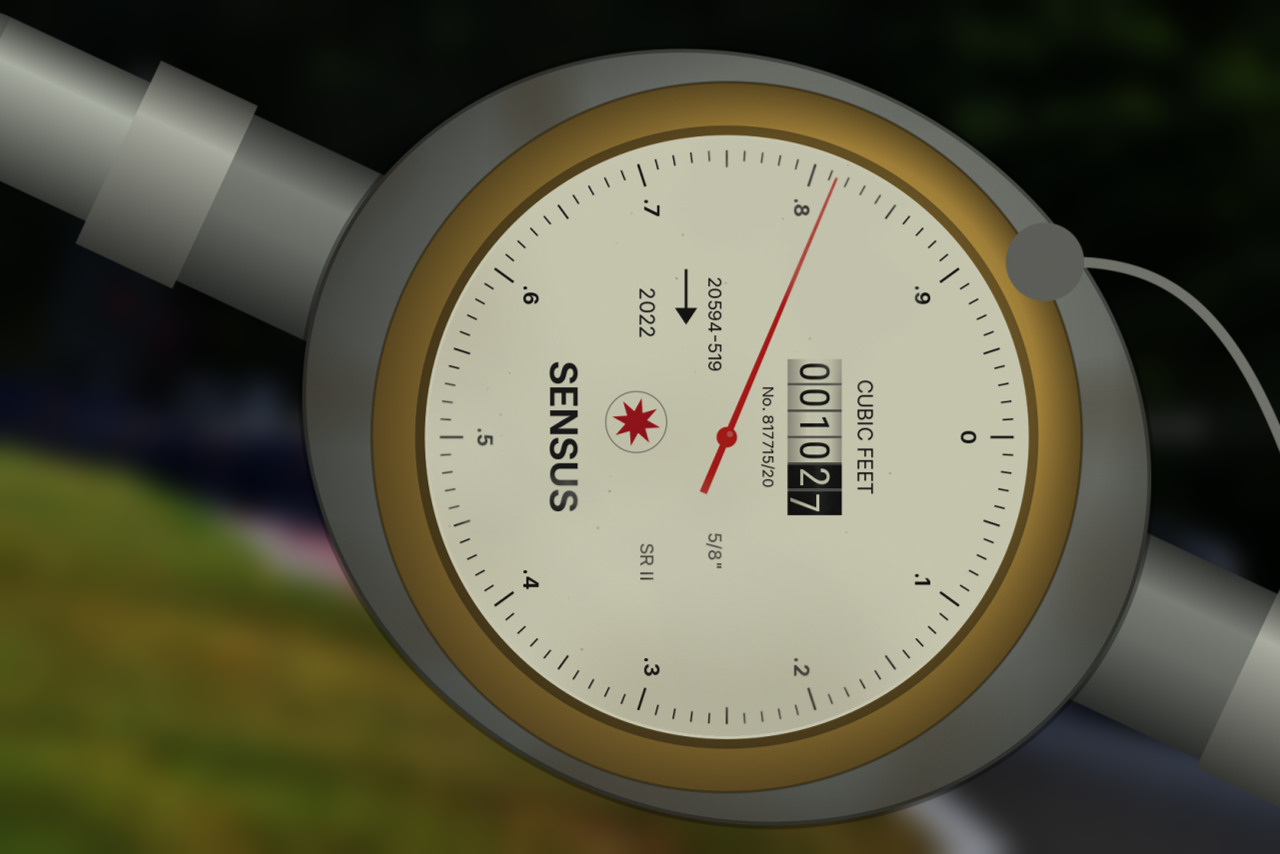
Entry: value=1026.81 unit=ft³
